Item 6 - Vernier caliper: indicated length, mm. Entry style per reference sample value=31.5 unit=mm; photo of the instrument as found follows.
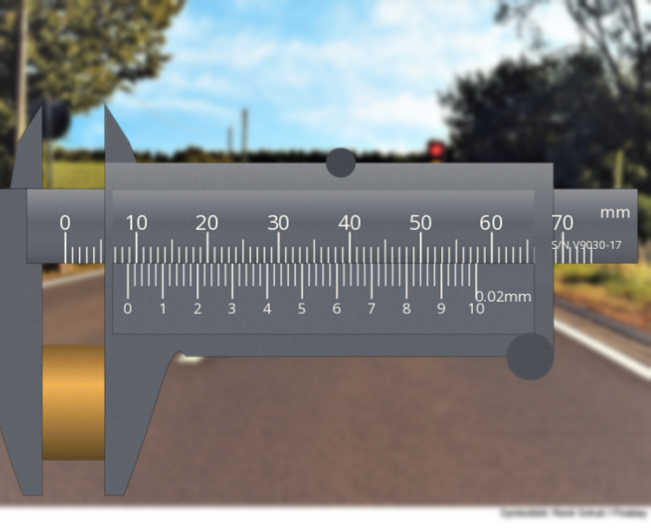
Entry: value=8.8 unit=mm
